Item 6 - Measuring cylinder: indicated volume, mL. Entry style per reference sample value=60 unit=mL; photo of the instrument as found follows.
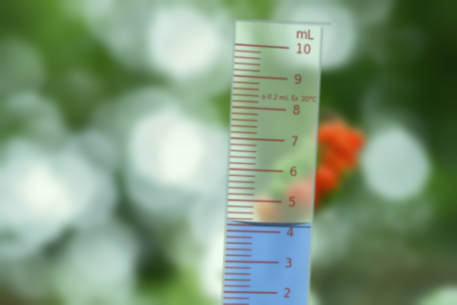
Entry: value=4.2 unit=mL
